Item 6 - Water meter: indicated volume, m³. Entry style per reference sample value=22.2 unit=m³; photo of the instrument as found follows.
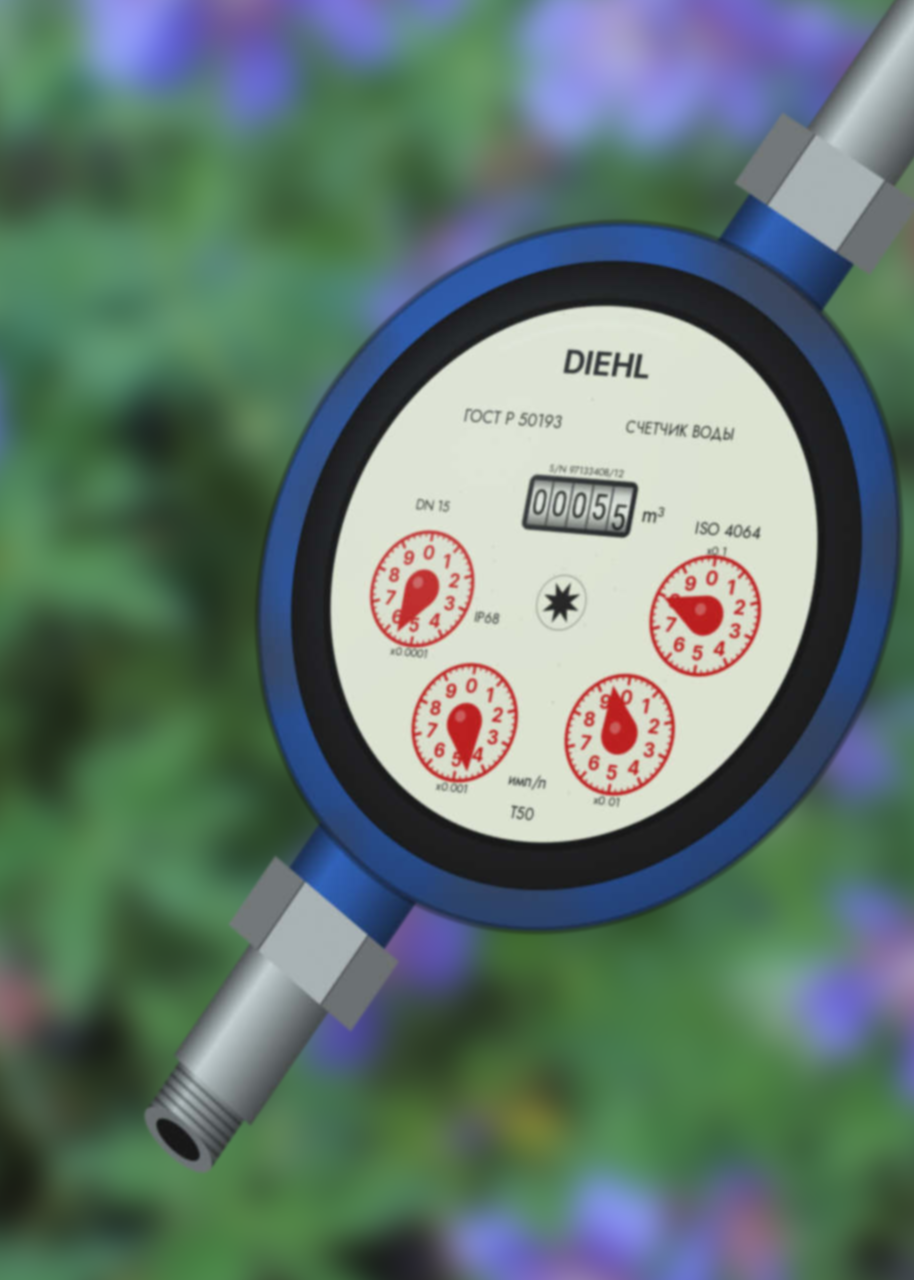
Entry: value=54.7945 unit=m³
